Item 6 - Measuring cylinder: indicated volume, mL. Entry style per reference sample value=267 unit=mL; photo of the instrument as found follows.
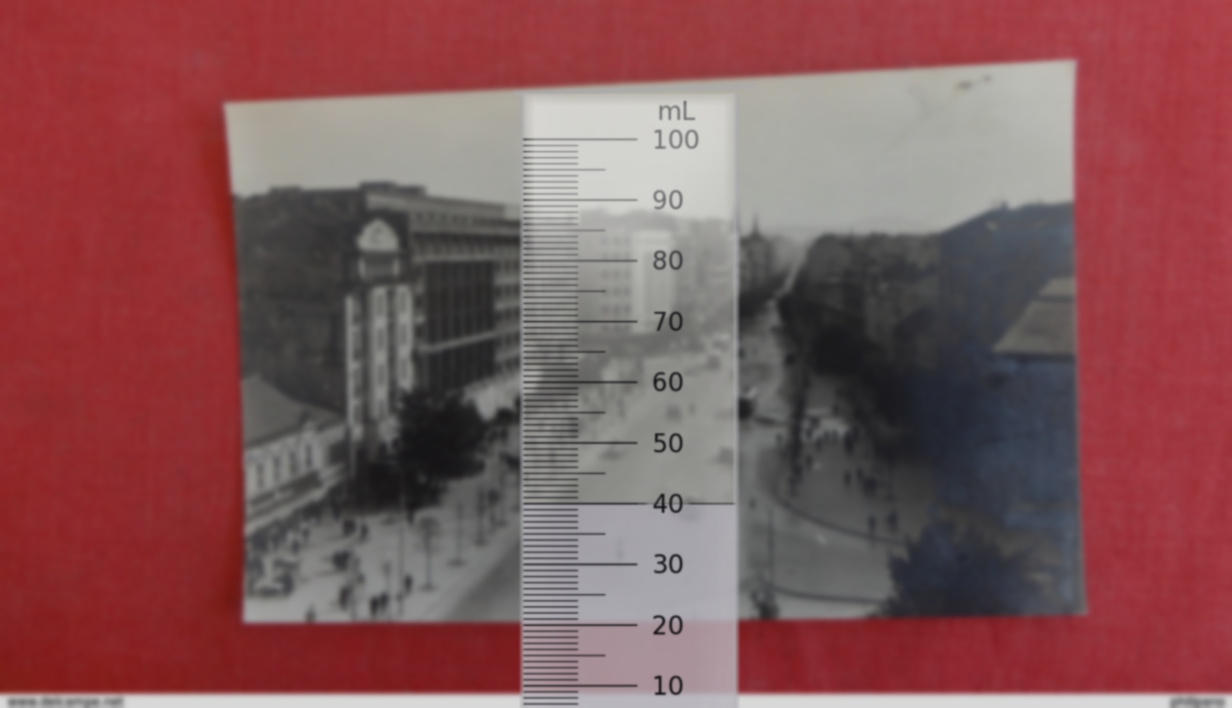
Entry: value=40 unit=mL
